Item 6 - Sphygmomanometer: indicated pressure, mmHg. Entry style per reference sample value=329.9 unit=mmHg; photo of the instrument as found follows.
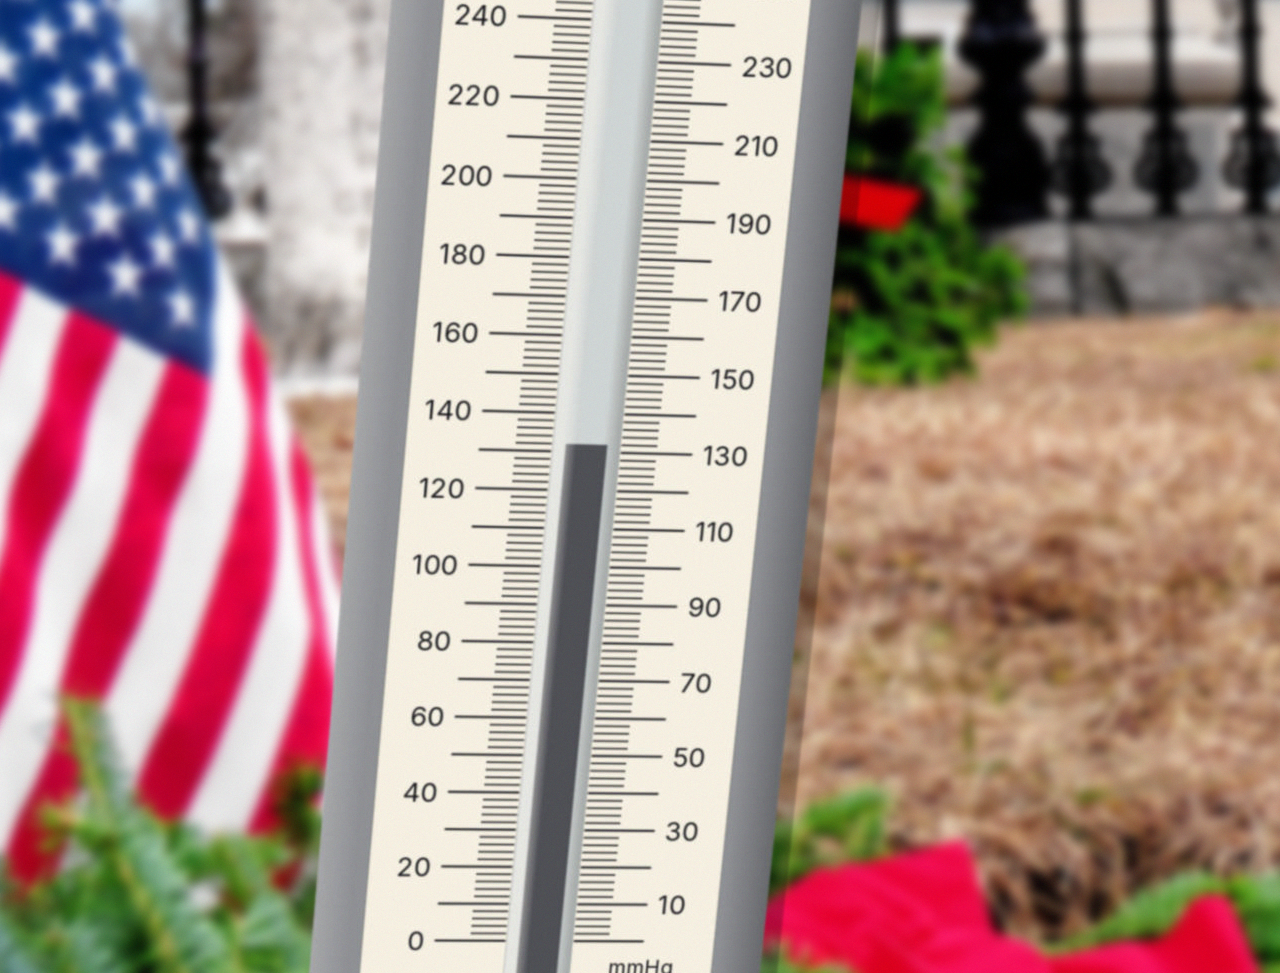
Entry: value=132 unit=mmHg
